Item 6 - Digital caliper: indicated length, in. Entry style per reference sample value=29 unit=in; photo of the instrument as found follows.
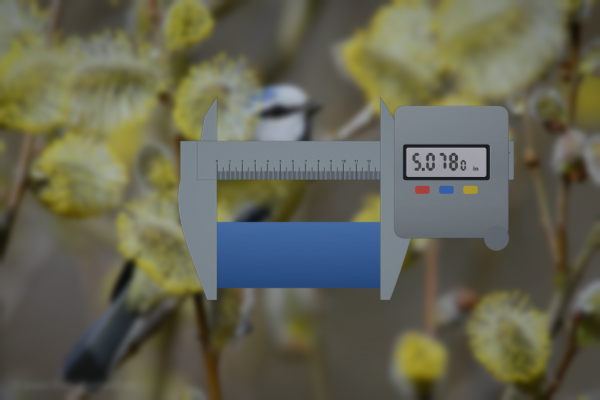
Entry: value=5.0780 unit=in
